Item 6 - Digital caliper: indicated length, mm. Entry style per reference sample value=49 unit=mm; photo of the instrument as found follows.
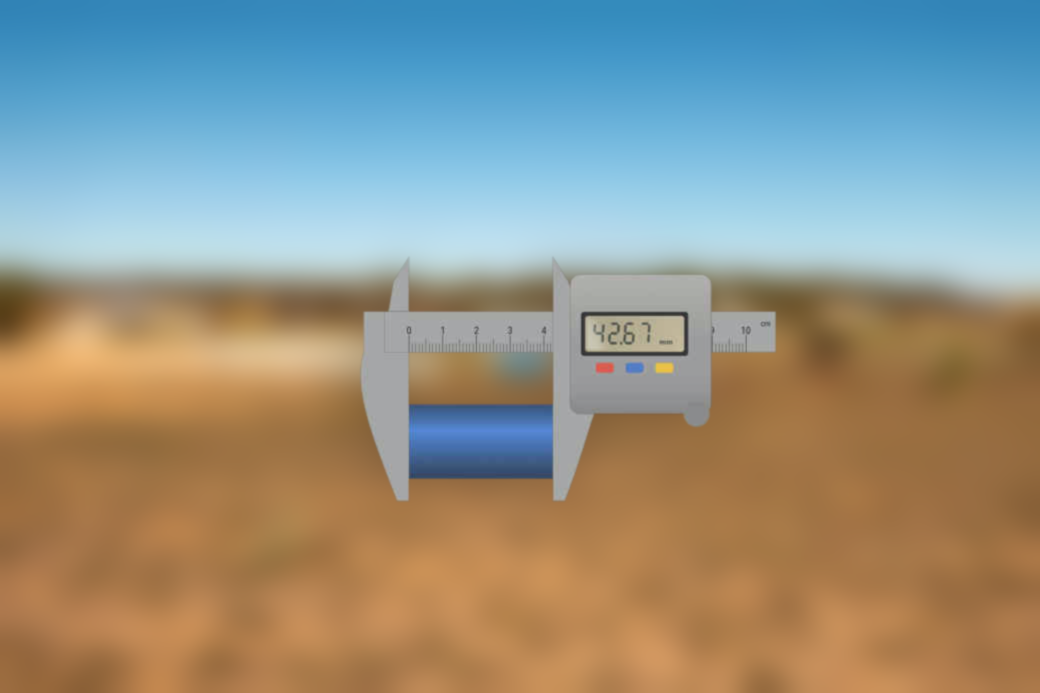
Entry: value=42.67 unit=mm
